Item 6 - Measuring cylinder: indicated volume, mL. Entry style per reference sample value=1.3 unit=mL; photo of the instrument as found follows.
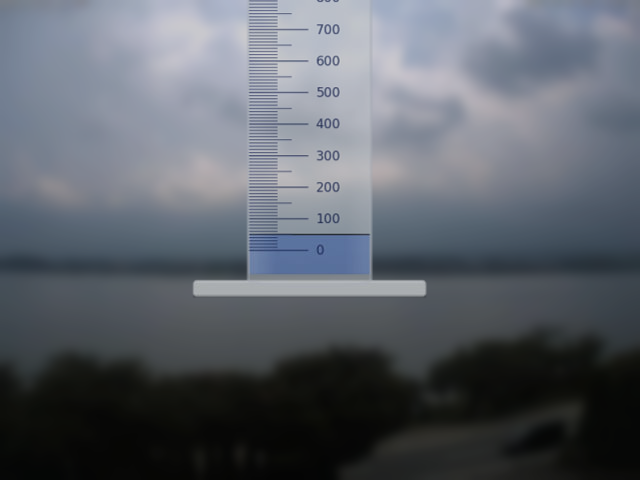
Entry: value=50 unit=mL
